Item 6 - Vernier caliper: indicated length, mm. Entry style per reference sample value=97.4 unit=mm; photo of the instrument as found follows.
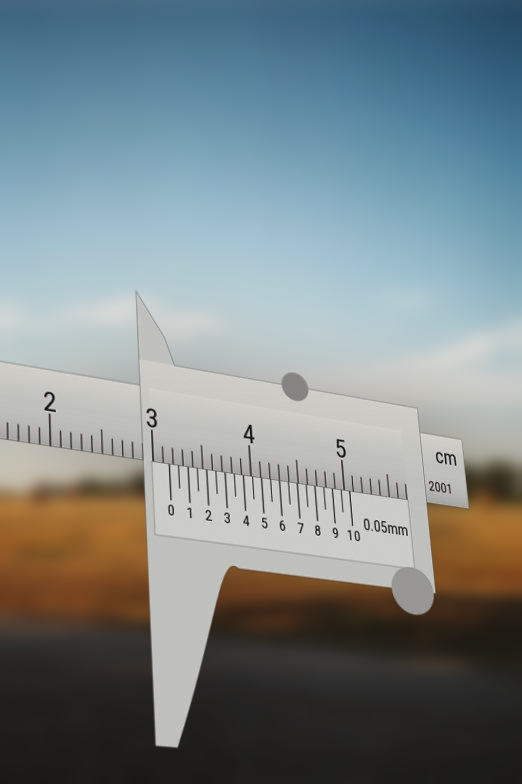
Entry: value=31.6 unit=mm
